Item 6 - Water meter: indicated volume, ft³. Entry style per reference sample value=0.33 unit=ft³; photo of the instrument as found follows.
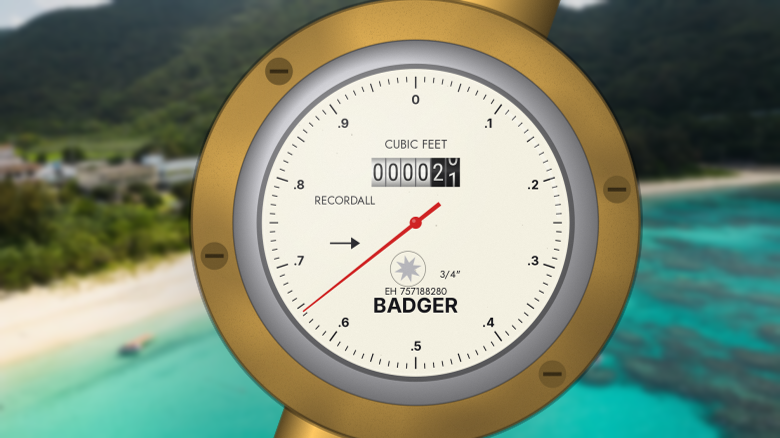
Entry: value=20.64 unit=ft³
